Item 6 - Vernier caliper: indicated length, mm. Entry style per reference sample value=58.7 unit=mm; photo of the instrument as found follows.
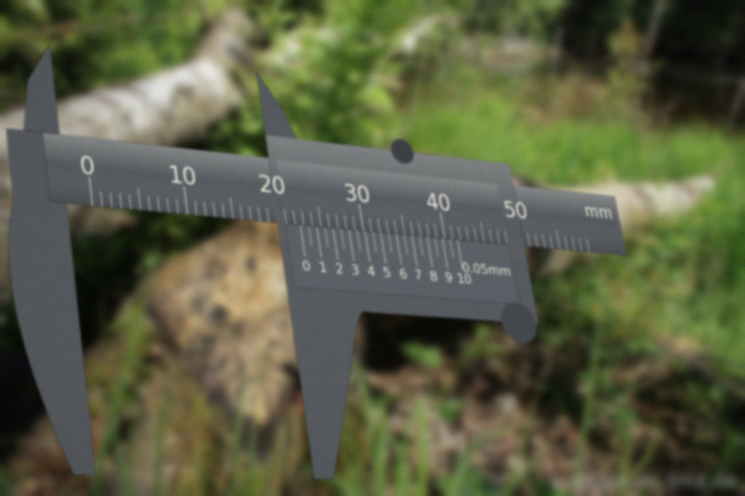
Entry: value=22.6 unit=mm
